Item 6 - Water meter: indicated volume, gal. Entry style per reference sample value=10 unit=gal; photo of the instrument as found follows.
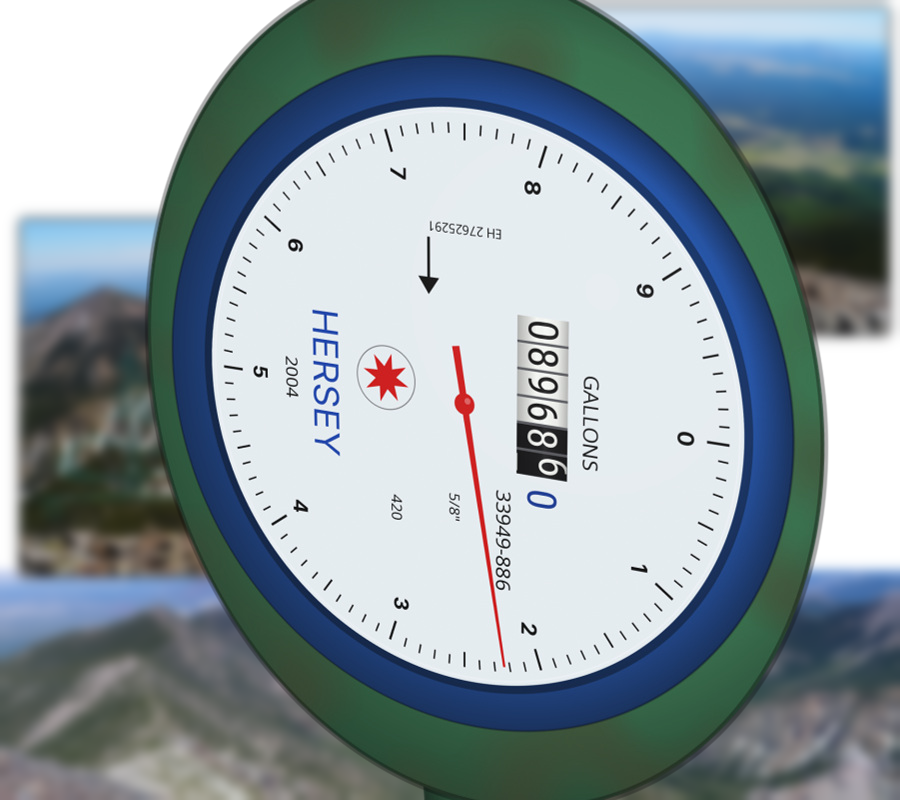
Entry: value=896862.2 unit=gal
